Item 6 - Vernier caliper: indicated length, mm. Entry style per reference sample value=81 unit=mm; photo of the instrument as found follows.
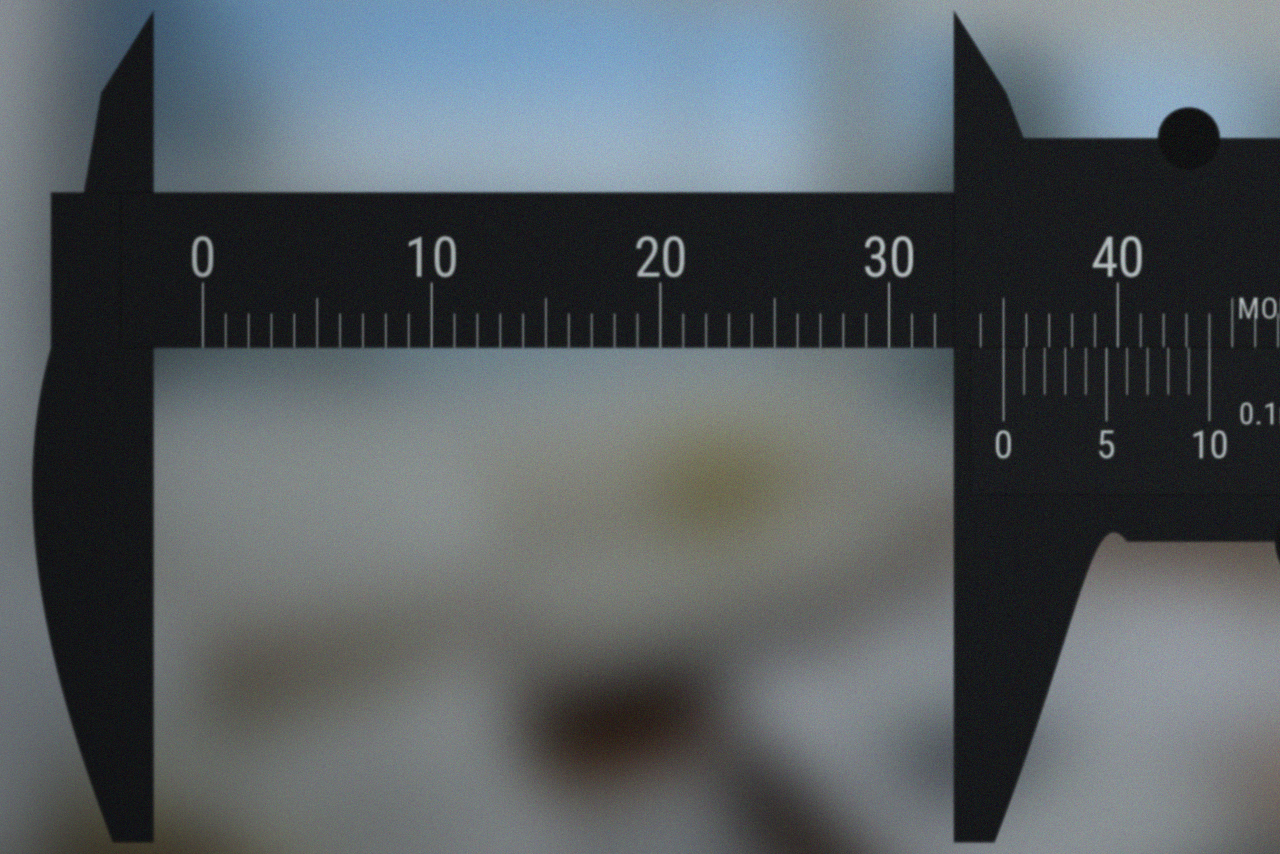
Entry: value=35.0 unit=mm
